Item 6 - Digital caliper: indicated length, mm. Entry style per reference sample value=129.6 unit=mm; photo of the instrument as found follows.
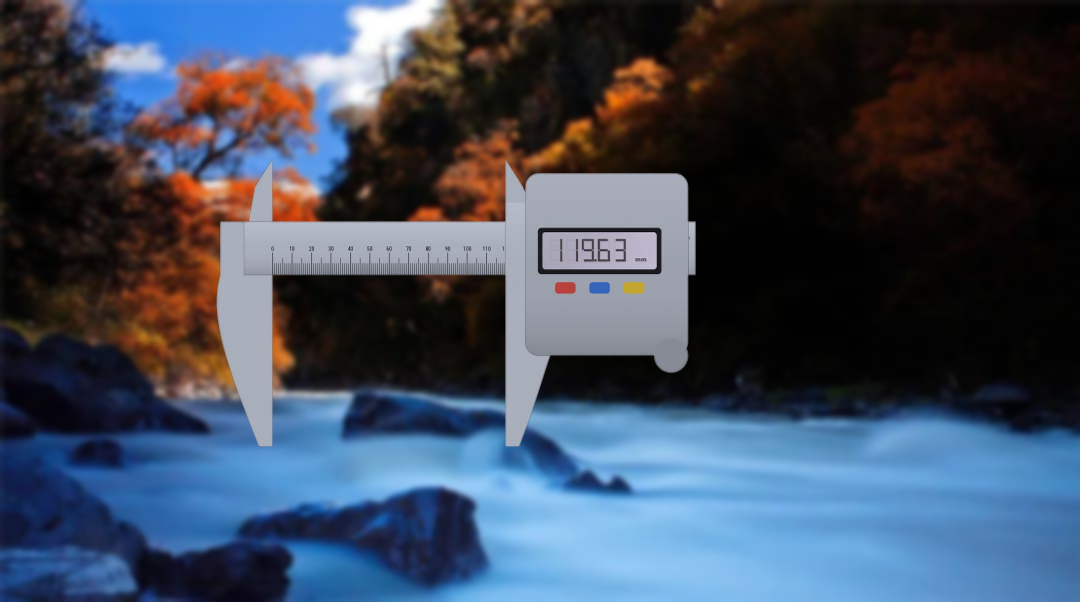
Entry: value=119.63 unit=mm
